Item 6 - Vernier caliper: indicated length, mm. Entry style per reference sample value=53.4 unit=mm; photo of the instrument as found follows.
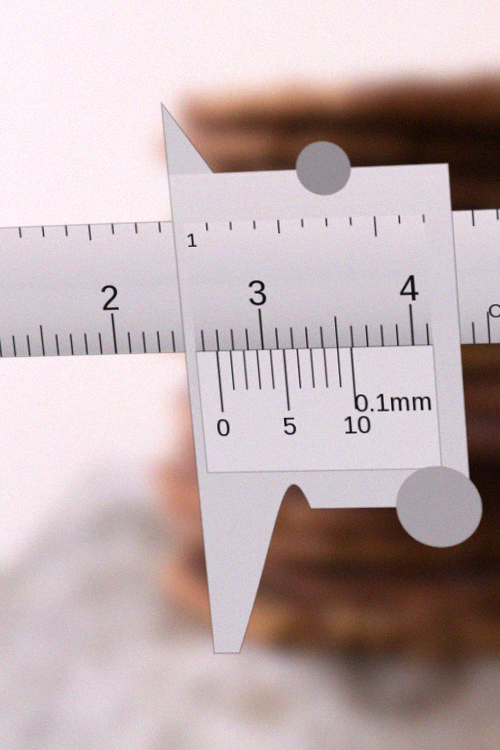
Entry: value=26.9 unit=mm
